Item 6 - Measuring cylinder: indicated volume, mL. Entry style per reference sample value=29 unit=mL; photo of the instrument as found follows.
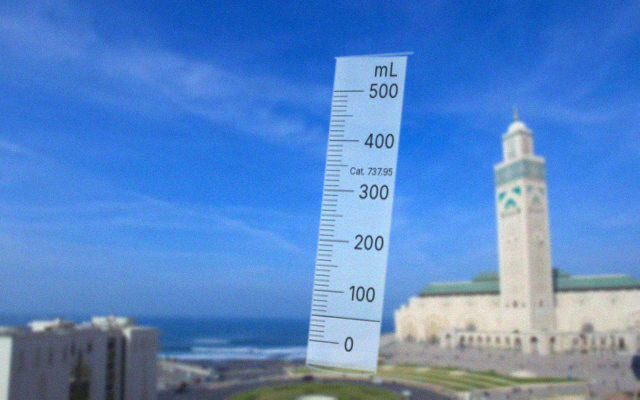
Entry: value=50 unit=mL
